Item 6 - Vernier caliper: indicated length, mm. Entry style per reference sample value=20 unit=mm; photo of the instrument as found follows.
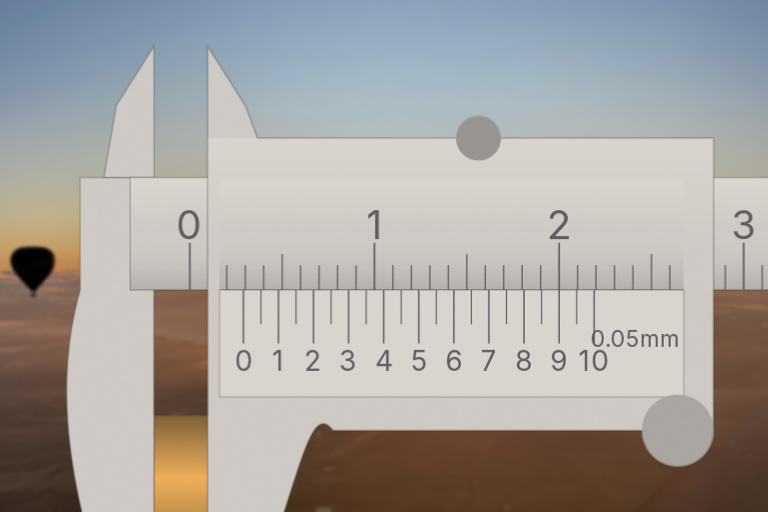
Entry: value=2.9 unit=mm
